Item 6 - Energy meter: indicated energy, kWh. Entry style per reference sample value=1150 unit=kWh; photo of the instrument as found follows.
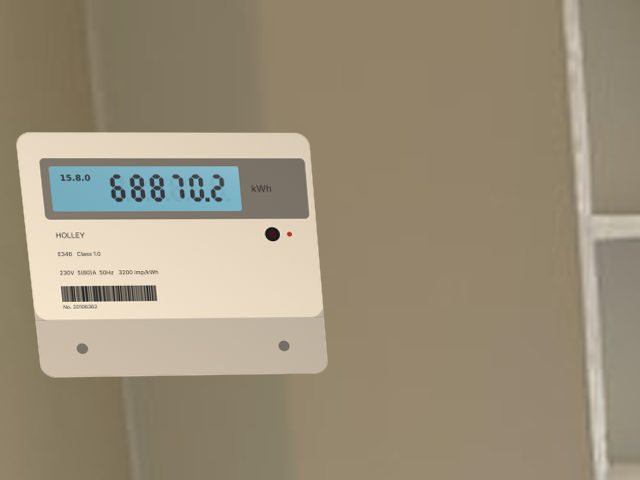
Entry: value=68870.2 unit=kWh
